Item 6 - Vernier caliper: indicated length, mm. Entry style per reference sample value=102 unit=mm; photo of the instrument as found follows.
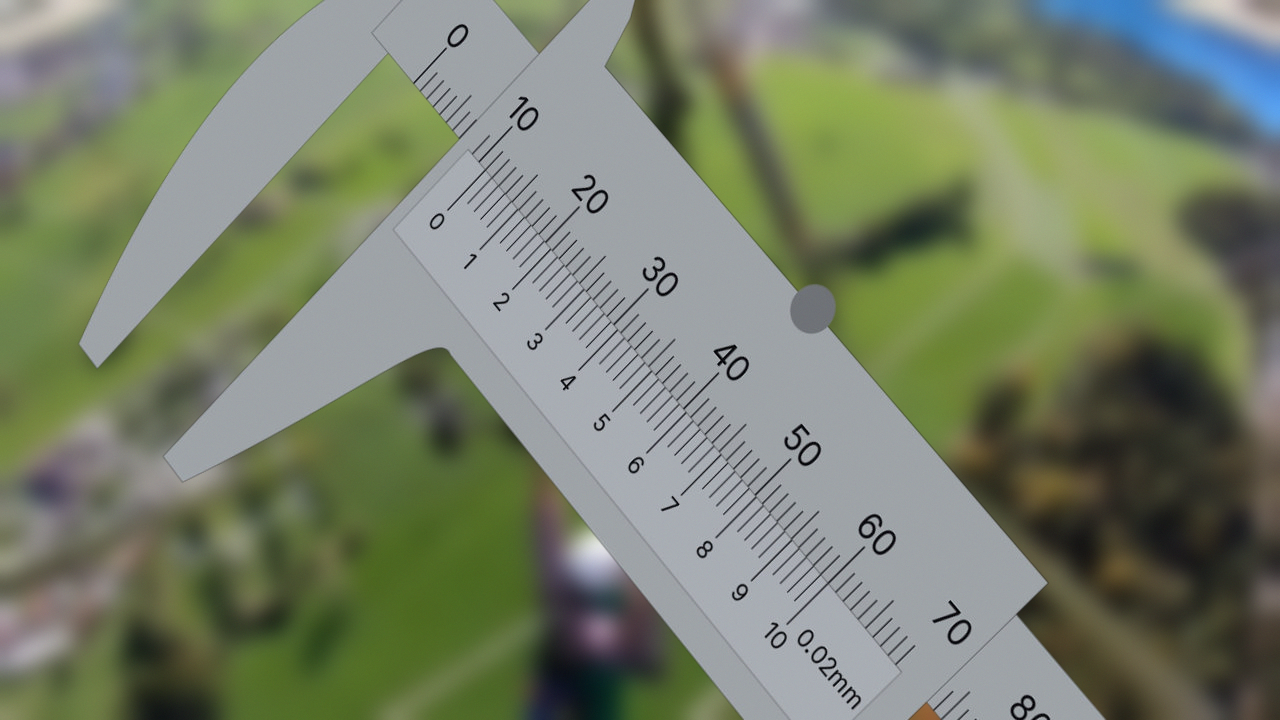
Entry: value=11.0 unit=mm
